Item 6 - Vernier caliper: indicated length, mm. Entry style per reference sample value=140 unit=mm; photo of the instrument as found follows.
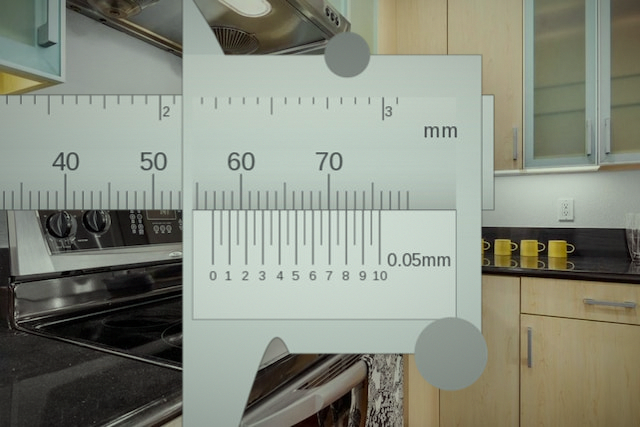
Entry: value=56.8 unit=mm
